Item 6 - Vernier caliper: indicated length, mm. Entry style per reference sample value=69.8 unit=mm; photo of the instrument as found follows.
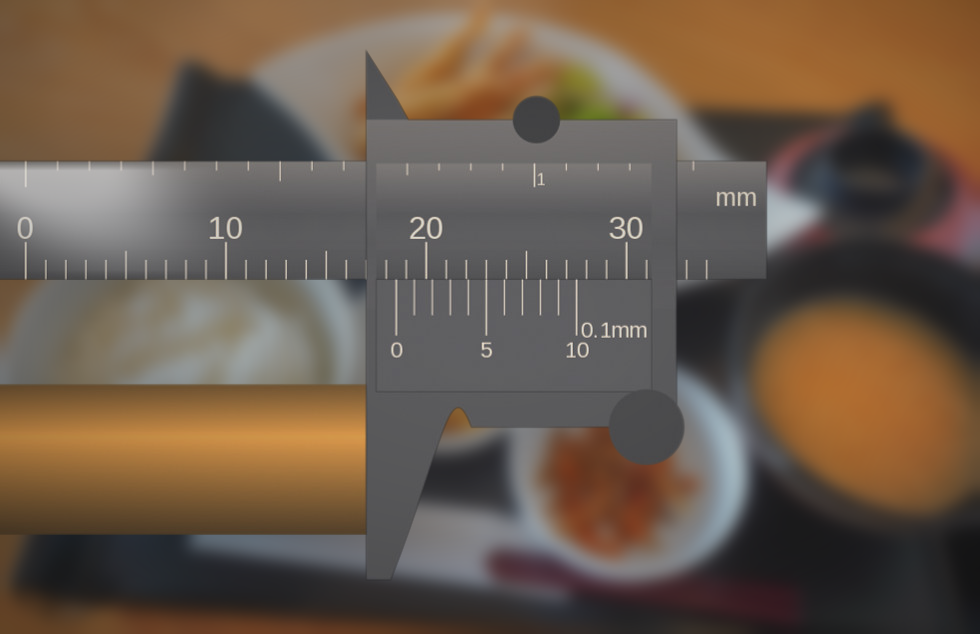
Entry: value=18.5 unit=mm
